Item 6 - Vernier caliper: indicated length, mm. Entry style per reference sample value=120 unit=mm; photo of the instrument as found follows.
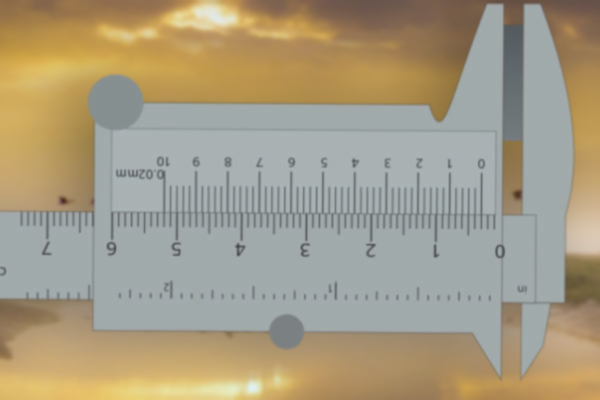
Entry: value=3.0 unit=mm
